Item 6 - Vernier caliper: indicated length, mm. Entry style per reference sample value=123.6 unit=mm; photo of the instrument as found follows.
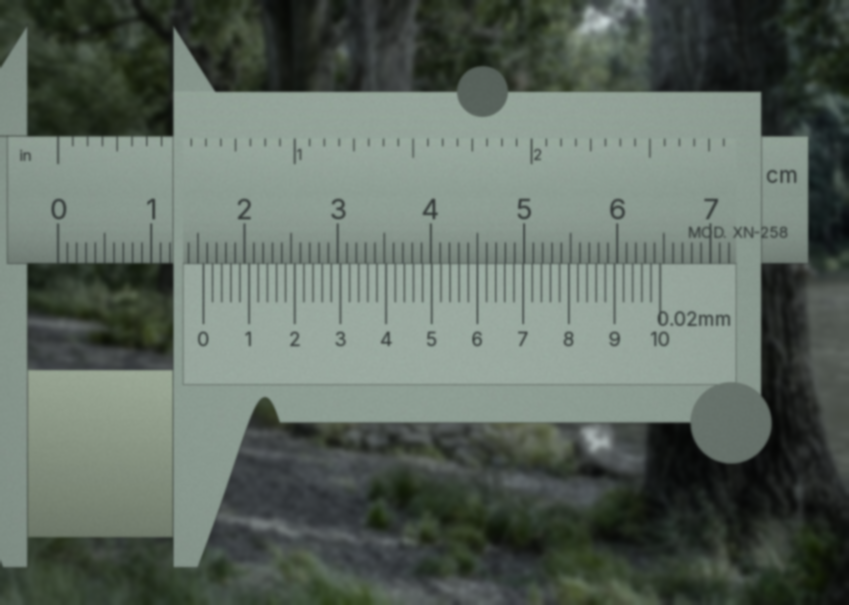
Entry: value=15.6 unit=mm
